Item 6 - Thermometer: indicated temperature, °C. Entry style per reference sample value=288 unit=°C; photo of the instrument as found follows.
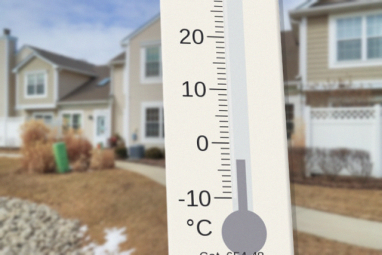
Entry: value=-3 unit=°C
